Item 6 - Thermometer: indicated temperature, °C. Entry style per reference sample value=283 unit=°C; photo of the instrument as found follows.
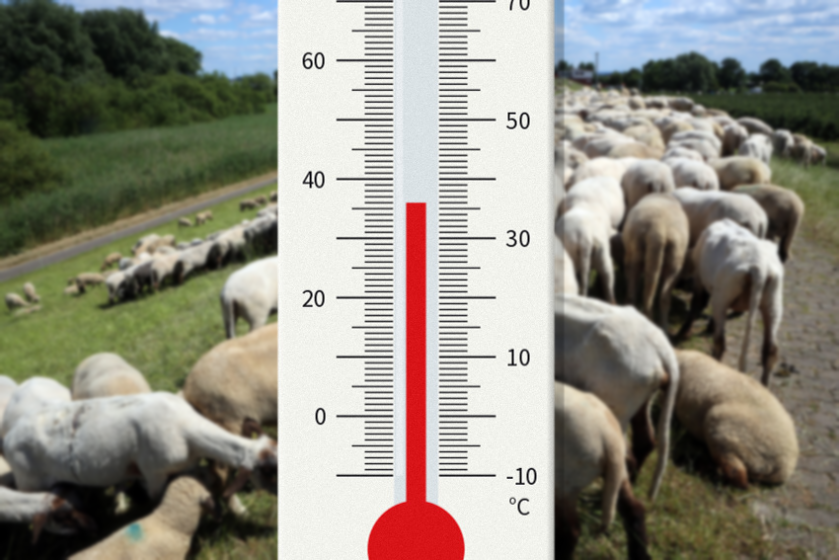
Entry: value=36 unit=°C
